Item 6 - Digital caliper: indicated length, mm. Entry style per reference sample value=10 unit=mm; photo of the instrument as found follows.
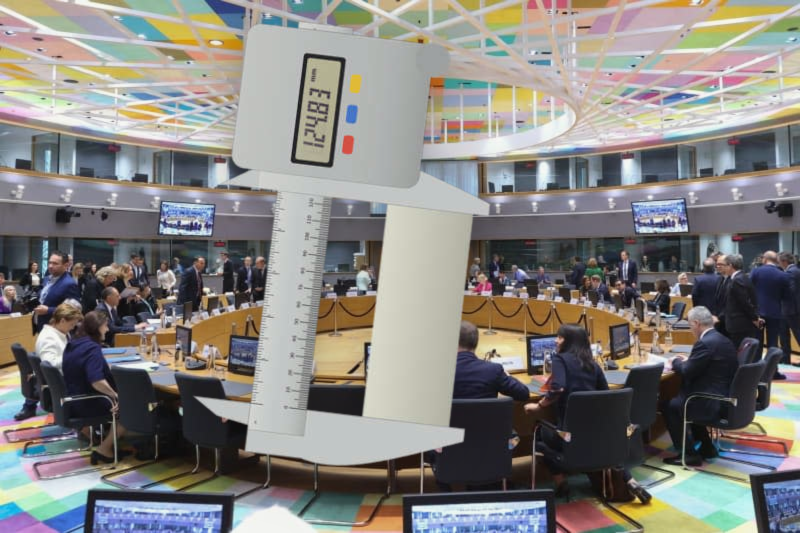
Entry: value=124.83 unit=mm
